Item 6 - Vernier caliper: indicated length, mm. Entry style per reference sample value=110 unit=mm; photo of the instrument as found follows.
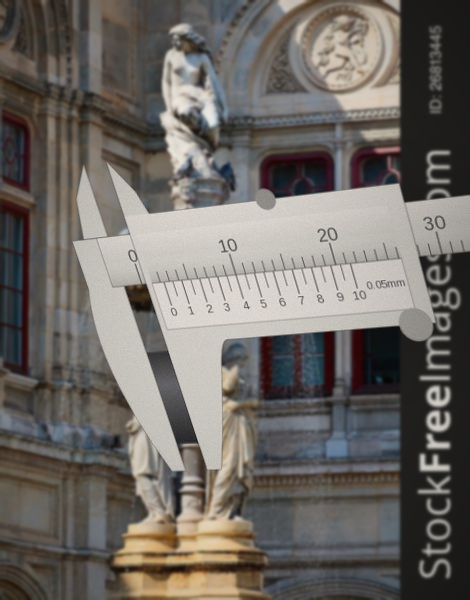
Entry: value=2.4 unit=mm
